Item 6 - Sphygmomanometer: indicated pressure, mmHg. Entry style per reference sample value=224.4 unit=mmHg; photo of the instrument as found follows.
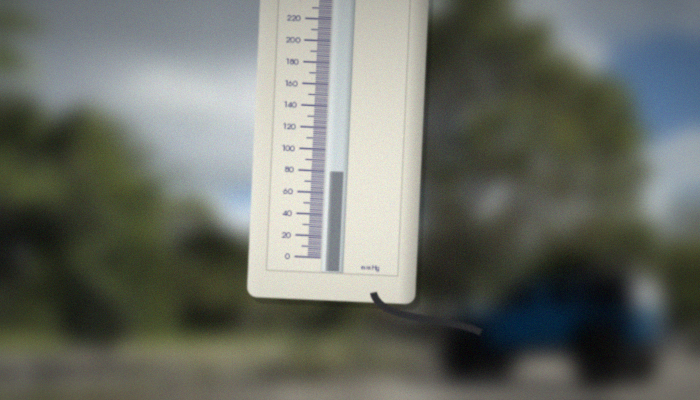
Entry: value=80 unit=mmHg
